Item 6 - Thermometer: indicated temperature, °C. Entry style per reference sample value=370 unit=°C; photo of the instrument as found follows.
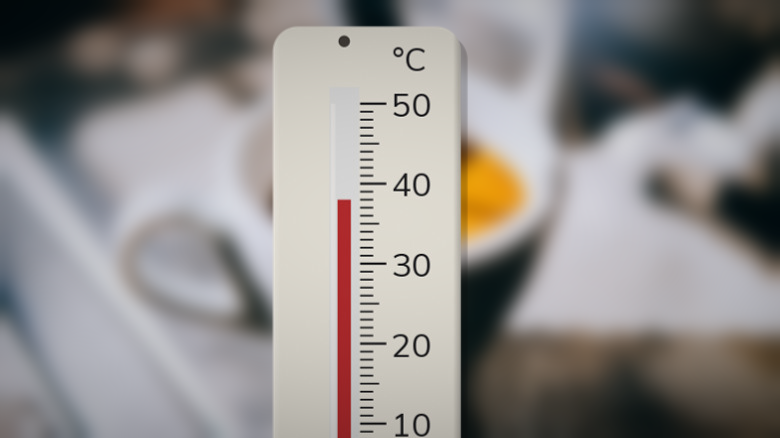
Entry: value=38 unit=°C
